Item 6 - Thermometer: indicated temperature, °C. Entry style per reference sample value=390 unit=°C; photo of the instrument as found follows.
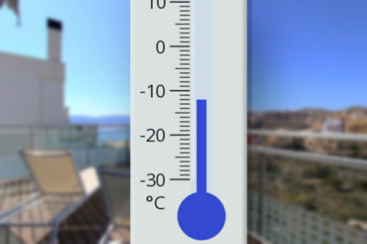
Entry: value=-12 unit=°C
